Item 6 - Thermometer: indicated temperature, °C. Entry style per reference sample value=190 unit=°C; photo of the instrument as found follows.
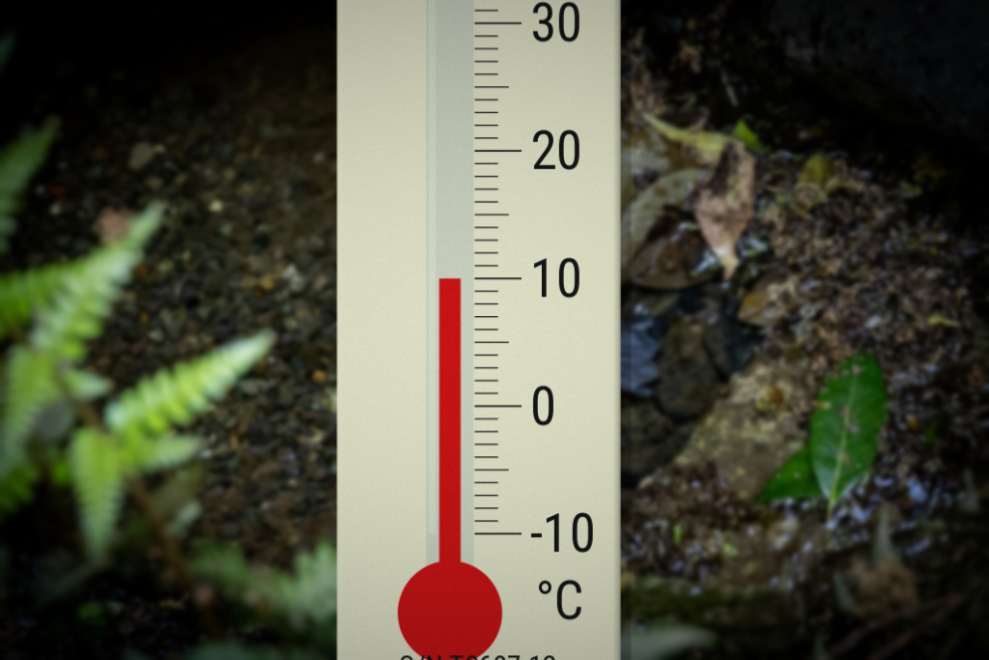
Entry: value=10 unit=°C
